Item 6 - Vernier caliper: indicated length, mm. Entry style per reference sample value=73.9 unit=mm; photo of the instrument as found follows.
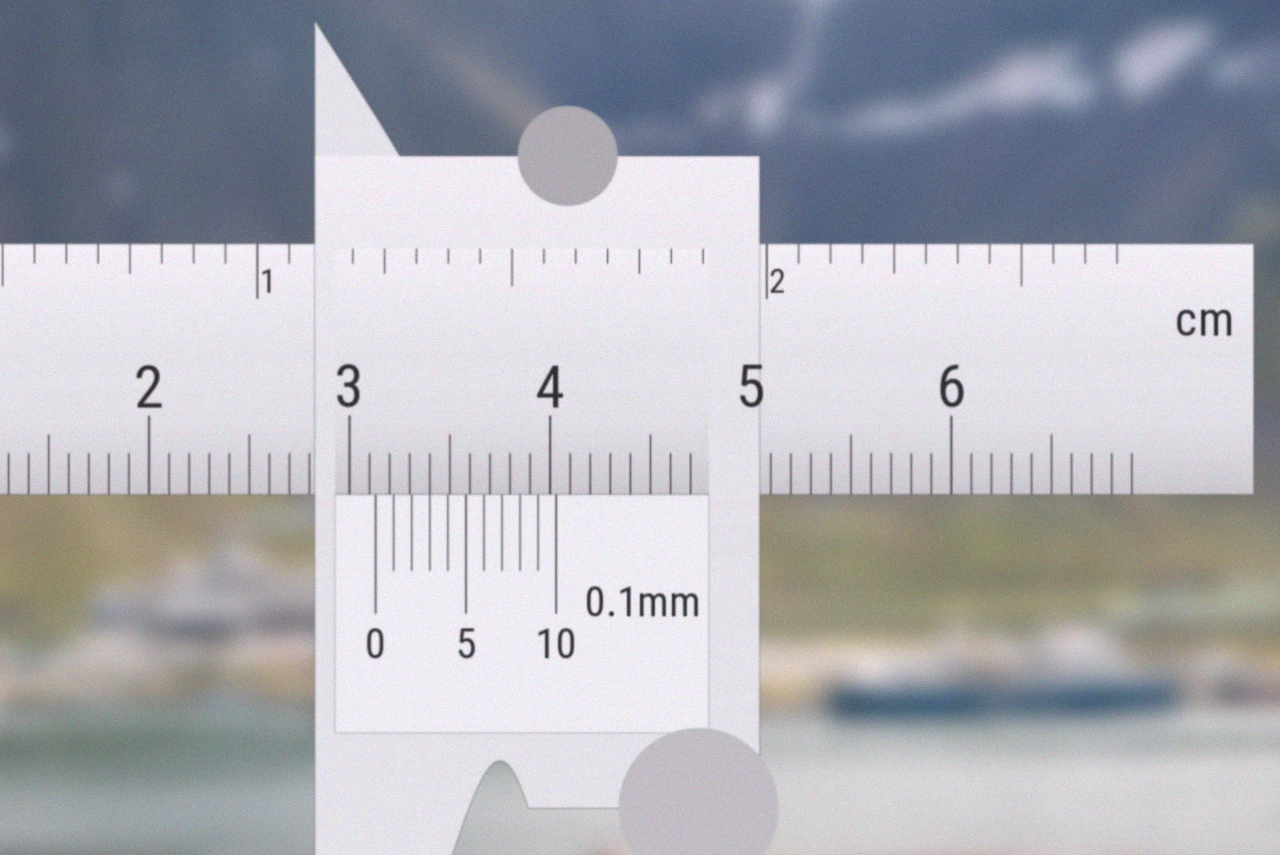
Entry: value=31.3 unit=mm
